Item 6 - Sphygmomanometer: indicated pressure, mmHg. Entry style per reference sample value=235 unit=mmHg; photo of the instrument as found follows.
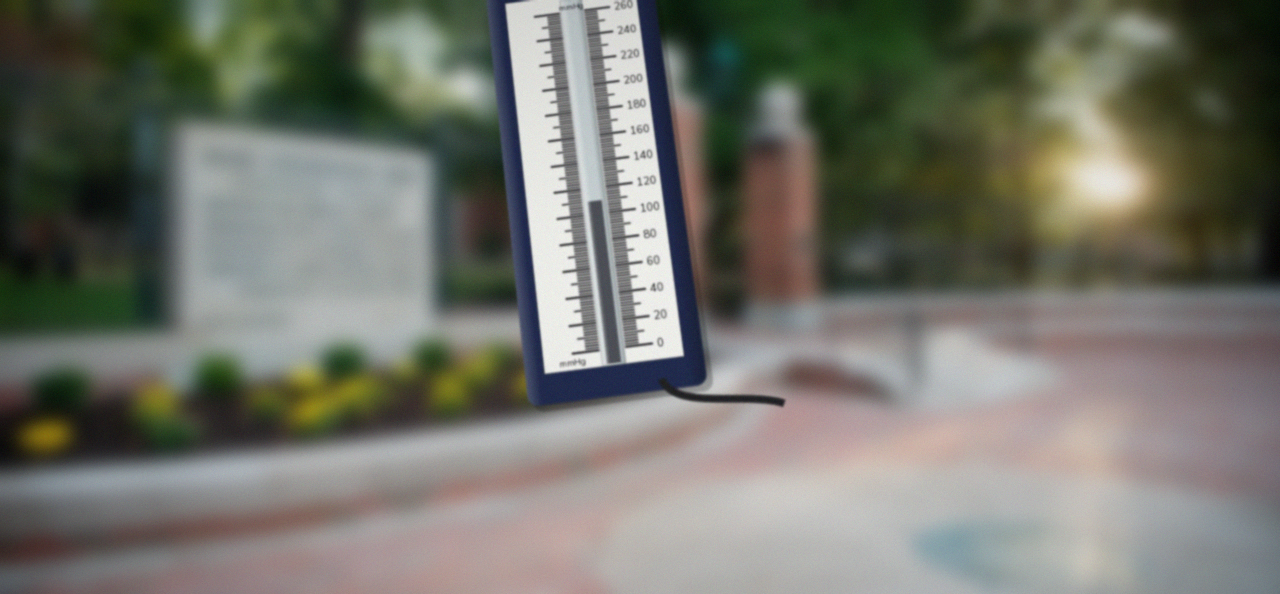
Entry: value=110 unit=mmHg
